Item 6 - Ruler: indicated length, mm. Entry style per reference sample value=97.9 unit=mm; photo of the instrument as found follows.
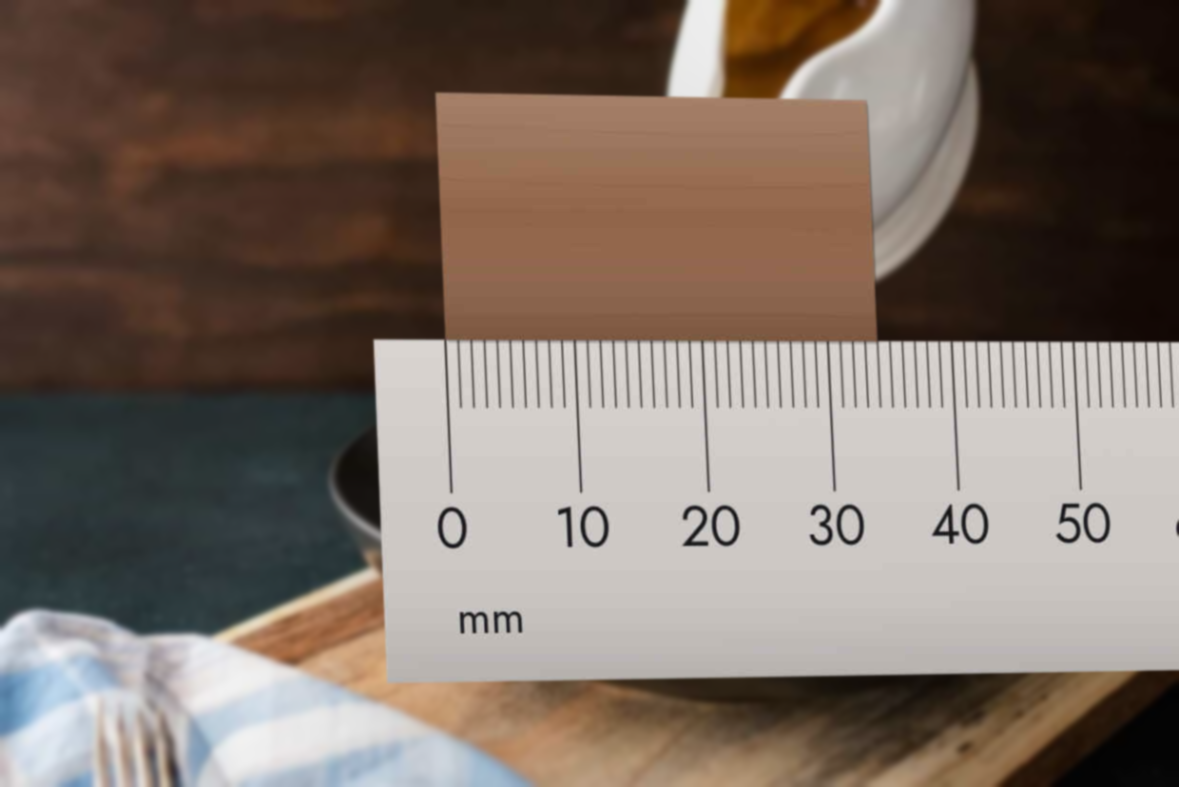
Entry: value=34 unit=mm
